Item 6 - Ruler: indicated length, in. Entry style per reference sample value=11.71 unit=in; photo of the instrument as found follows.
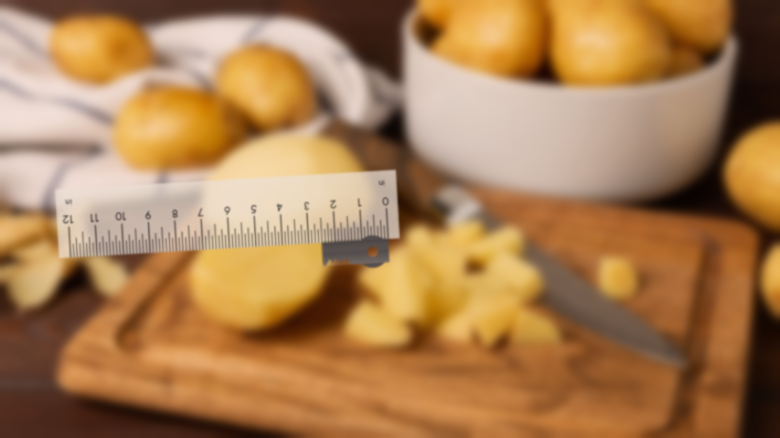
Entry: value=2.5 unit=in
